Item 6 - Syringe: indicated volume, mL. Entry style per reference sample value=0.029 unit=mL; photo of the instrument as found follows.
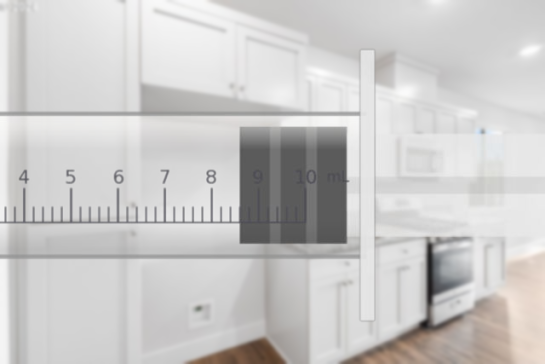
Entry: value=8.6 unit=mL
